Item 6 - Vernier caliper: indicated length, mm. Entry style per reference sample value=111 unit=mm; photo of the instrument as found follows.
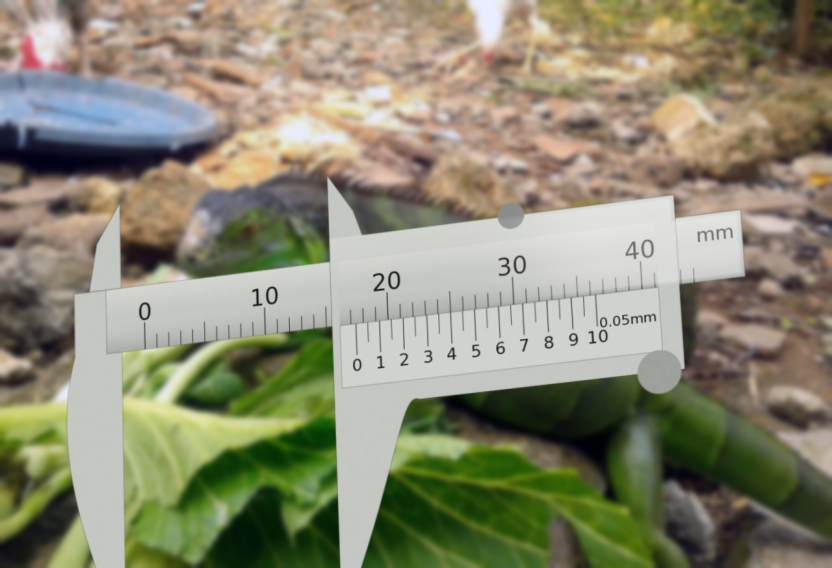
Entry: value=17.4 unit=mm
